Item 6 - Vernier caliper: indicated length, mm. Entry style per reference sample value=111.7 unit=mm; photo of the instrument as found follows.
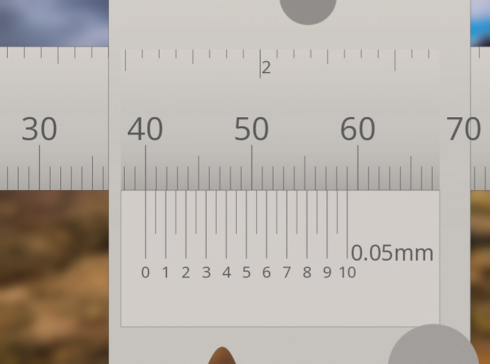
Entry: value=40.0 unit=mm
